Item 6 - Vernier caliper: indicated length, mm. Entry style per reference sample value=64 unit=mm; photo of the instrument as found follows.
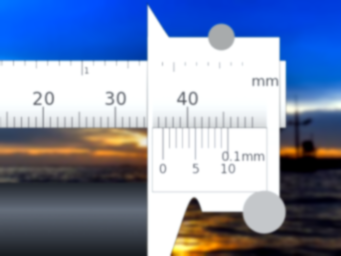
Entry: value=36.6 unit=mm
